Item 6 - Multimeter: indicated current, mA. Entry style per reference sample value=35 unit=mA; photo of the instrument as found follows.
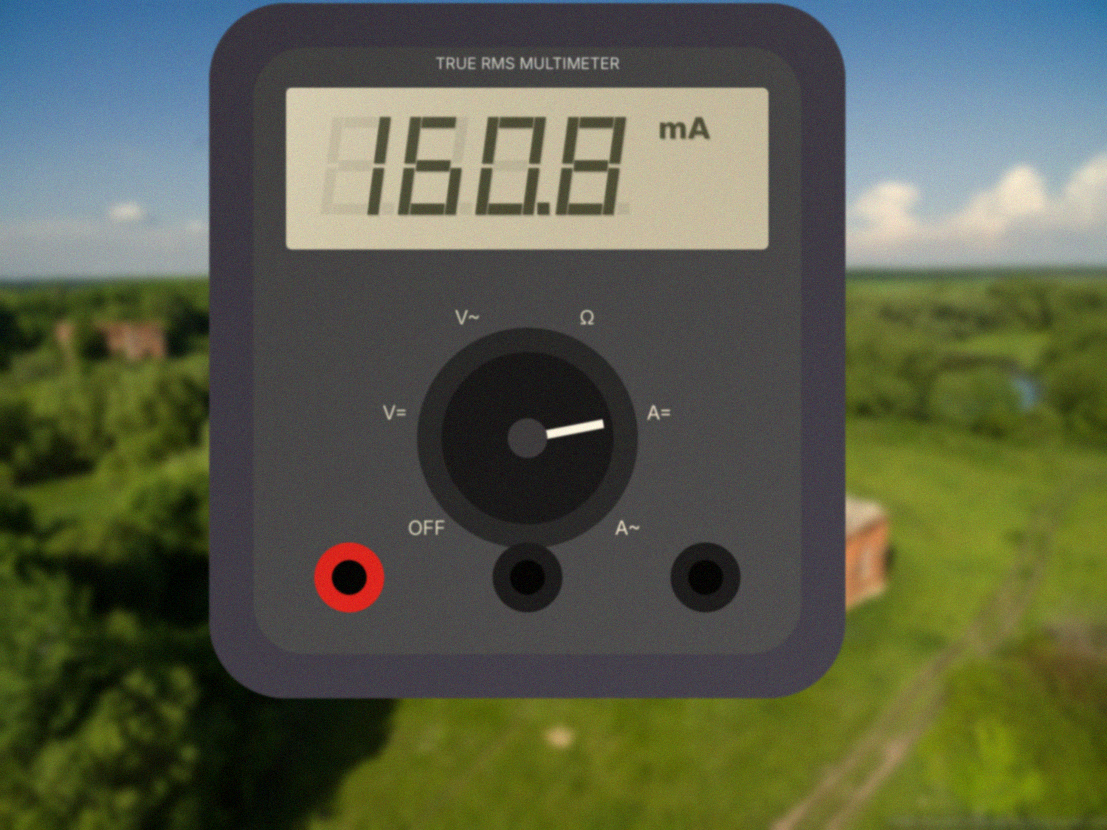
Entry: value=160.8 unit=mA
